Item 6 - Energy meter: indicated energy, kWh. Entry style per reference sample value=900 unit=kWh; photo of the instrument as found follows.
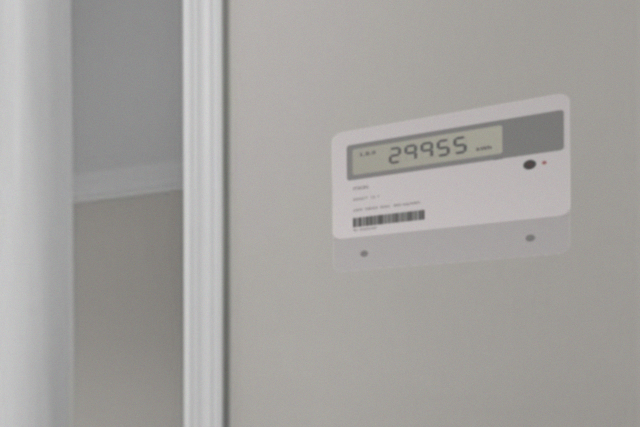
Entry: value=29955 unit=kWh
